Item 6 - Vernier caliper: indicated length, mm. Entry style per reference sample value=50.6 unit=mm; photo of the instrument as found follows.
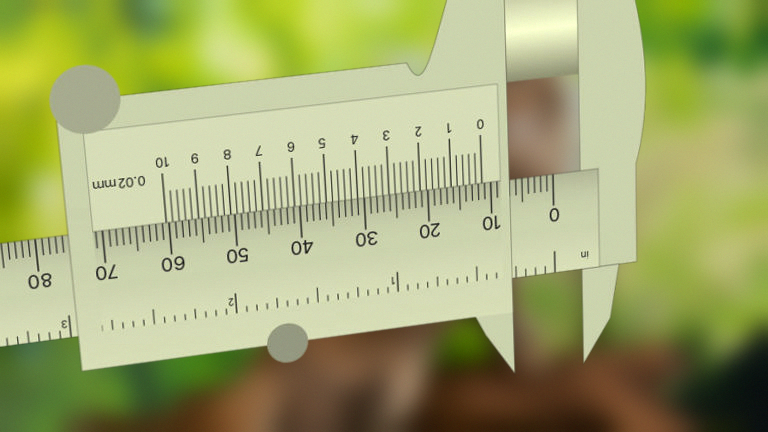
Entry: value=11.4 unit=mm
